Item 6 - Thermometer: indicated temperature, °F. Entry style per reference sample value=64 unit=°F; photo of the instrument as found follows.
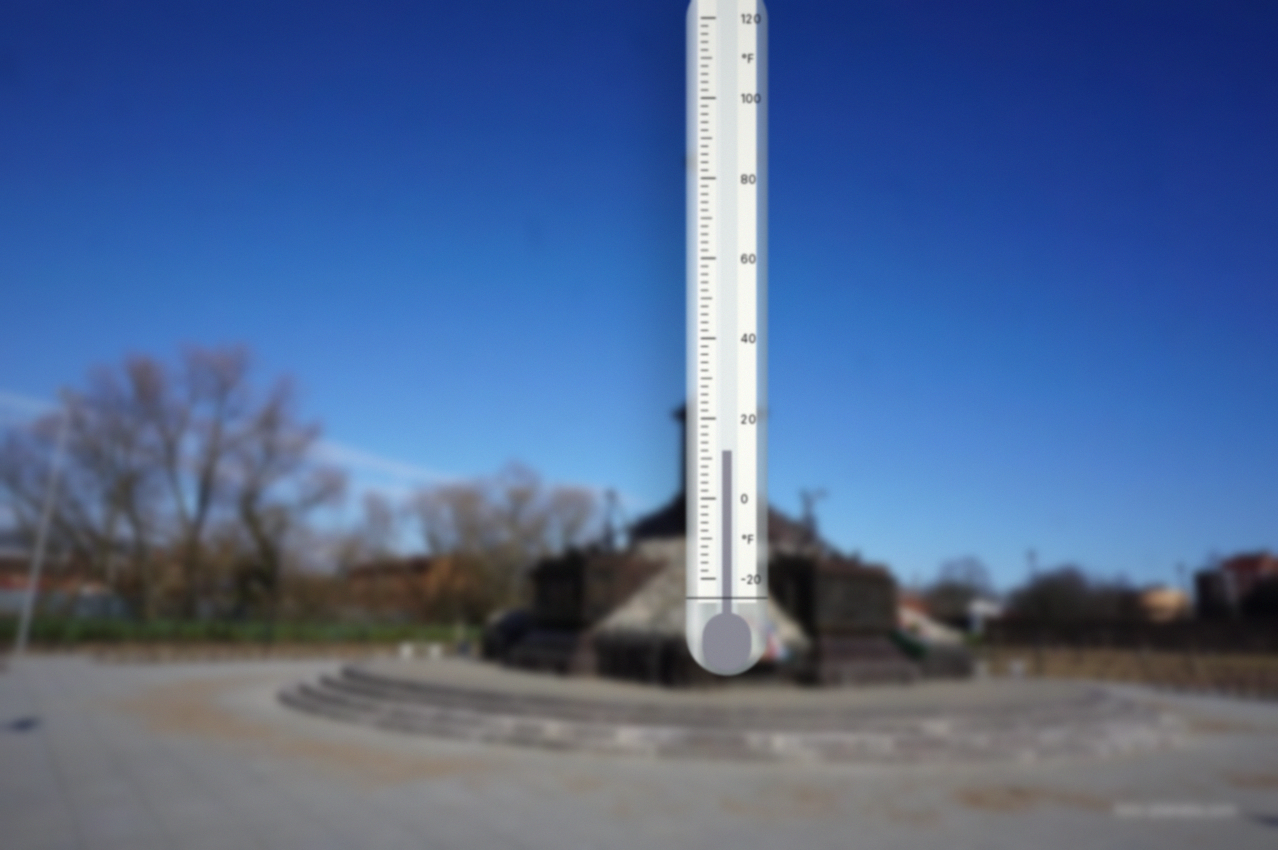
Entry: value=12 unit=°F
